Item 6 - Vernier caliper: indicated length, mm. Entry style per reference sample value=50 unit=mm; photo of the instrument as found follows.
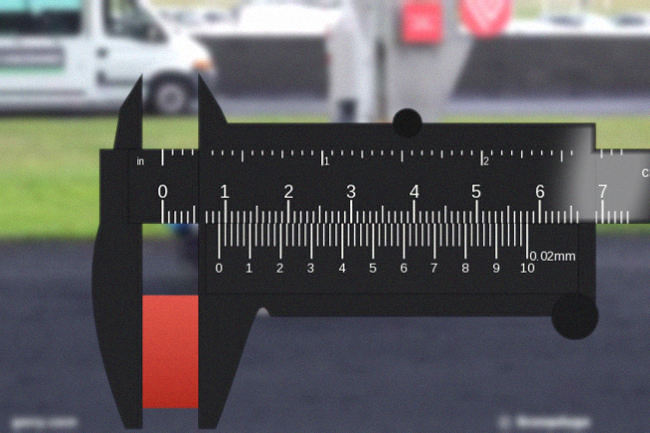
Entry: value=9.0 unit=mm
